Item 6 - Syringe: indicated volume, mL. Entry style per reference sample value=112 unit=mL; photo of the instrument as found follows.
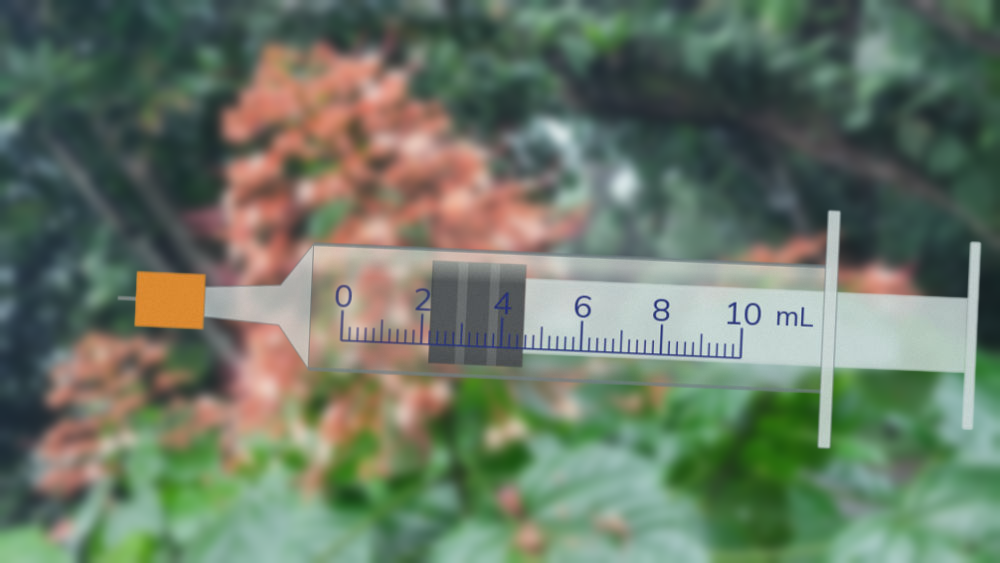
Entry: value=2.2 unit=mL
